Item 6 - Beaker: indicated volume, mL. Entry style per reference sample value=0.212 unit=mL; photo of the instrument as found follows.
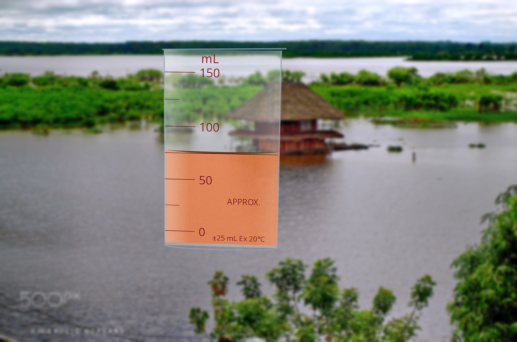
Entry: value=75 unit=mL
